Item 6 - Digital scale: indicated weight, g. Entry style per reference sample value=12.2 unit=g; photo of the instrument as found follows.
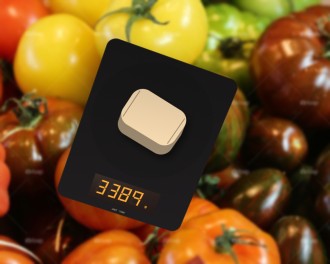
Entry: value=3389 unit=g
